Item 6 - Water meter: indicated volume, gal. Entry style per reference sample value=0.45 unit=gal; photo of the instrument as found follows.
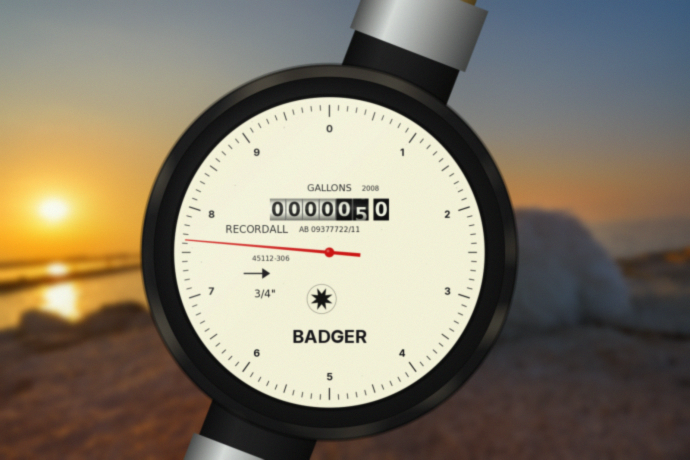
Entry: value=47.6 unit=gal
